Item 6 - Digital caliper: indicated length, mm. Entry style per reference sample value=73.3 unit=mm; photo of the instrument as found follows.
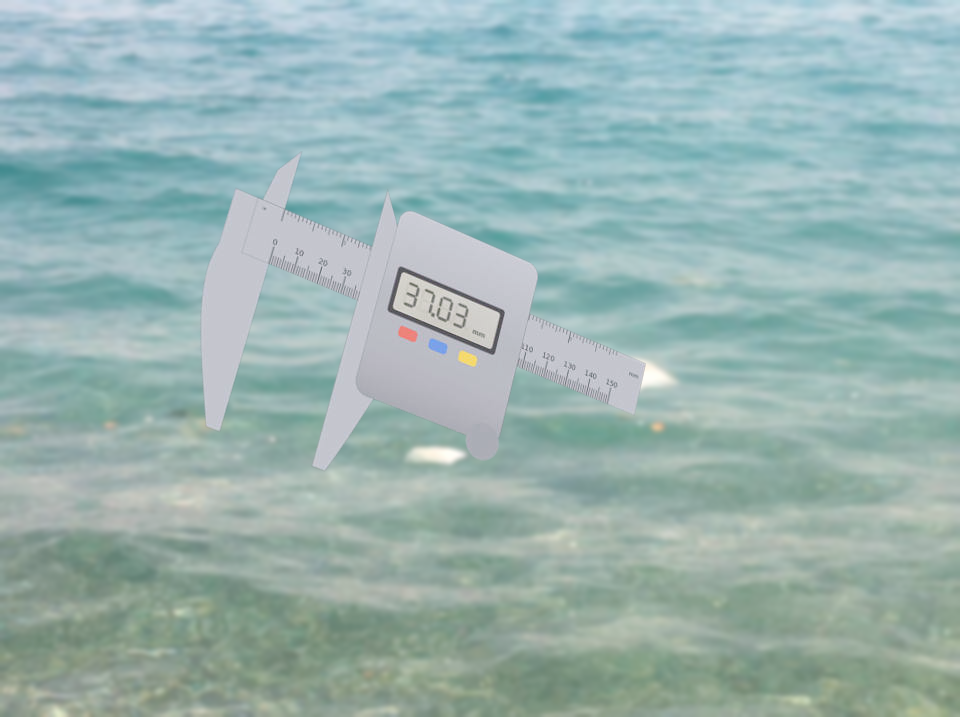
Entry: value=37.03 unit=mm
